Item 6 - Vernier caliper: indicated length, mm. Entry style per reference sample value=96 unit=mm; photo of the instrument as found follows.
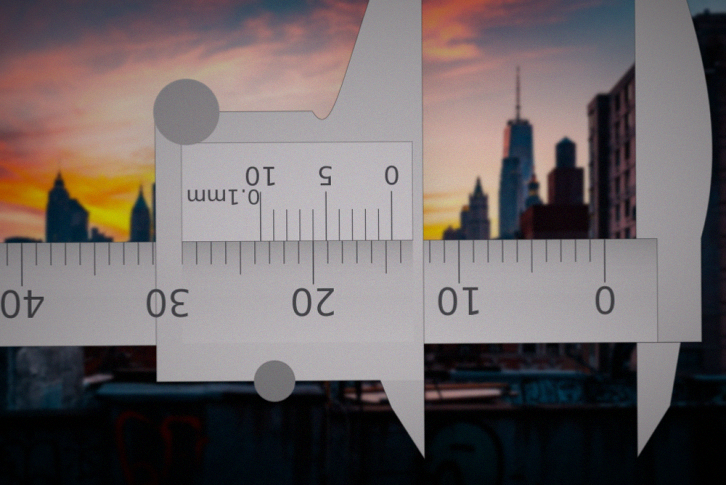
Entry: value=14.6 unit=mm
